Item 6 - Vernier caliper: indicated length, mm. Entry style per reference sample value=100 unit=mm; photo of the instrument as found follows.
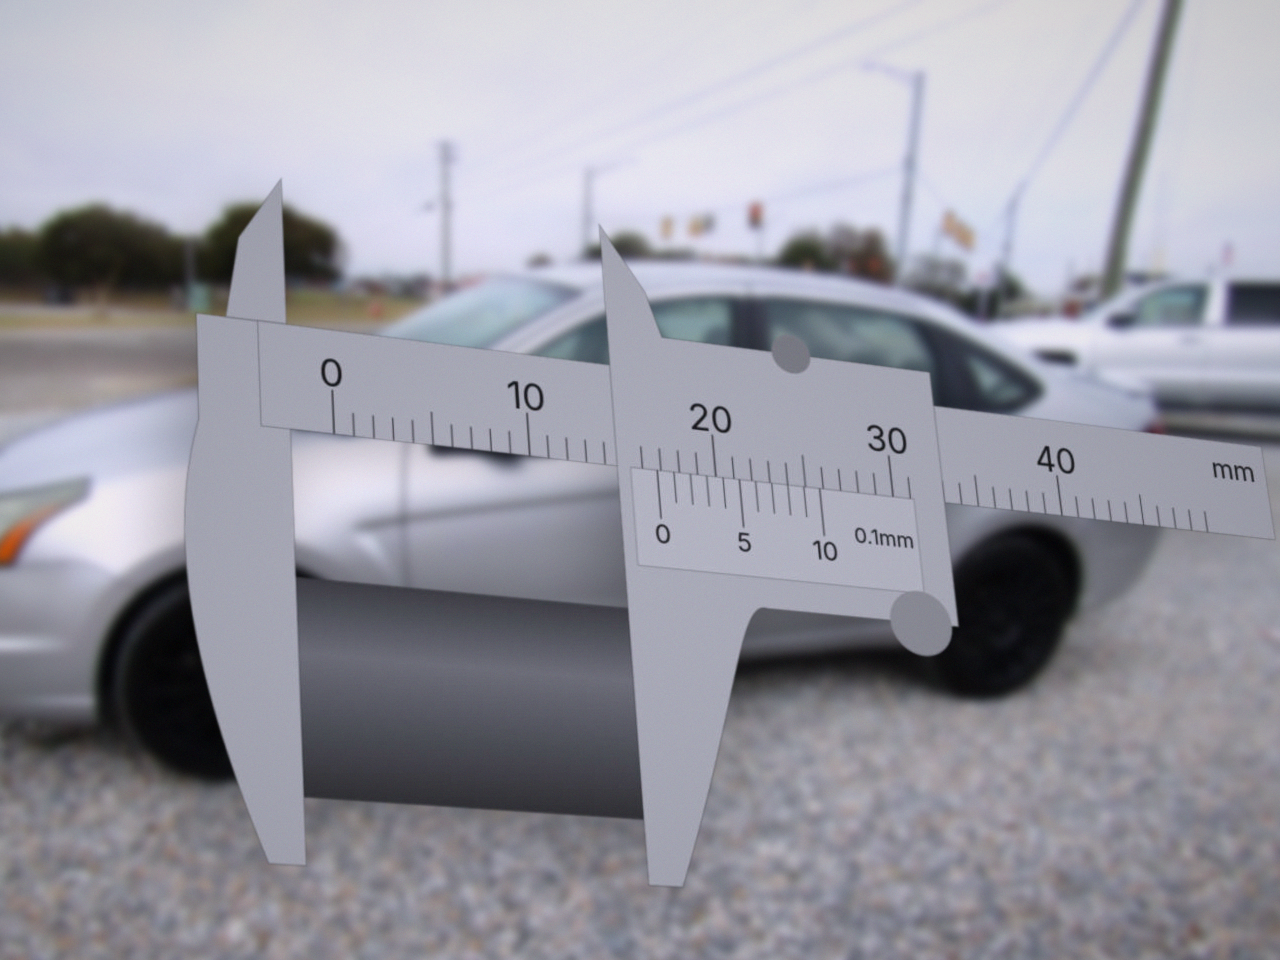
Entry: value=16.8 unit=mm
